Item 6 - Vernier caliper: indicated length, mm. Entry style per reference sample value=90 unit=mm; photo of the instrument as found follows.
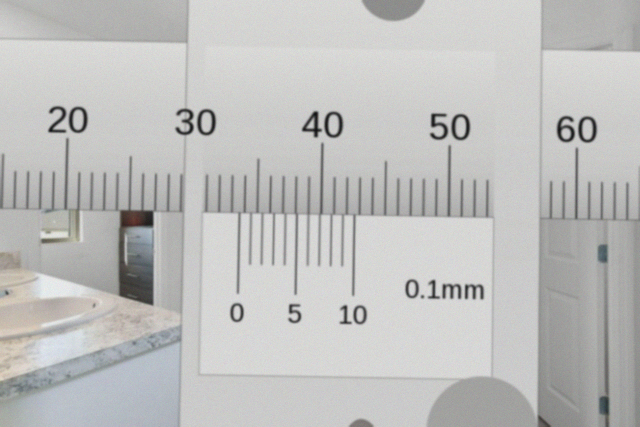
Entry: value=33.6 unit=mm
